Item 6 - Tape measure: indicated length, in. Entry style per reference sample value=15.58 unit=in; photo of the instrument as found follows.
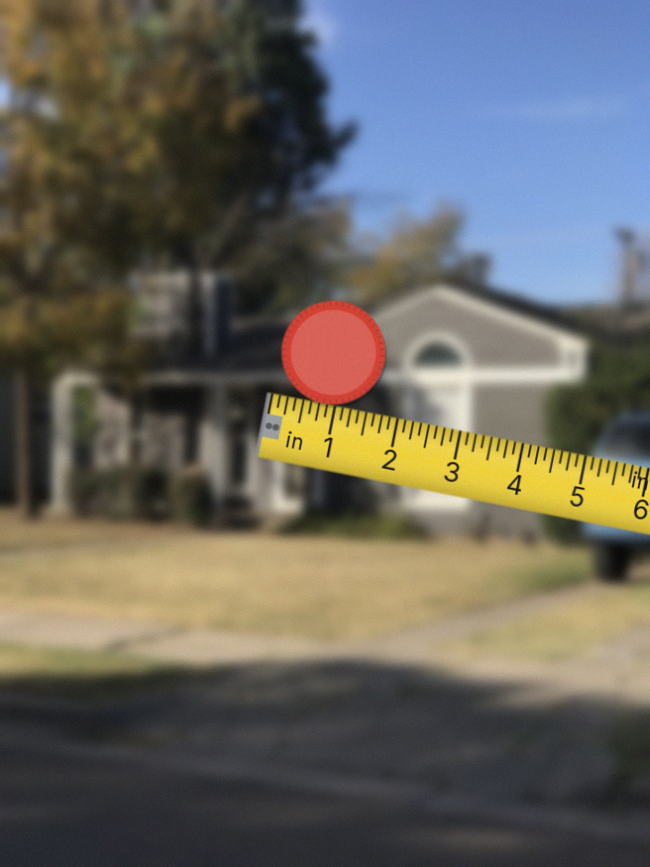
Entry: value=1.625 unit=in
